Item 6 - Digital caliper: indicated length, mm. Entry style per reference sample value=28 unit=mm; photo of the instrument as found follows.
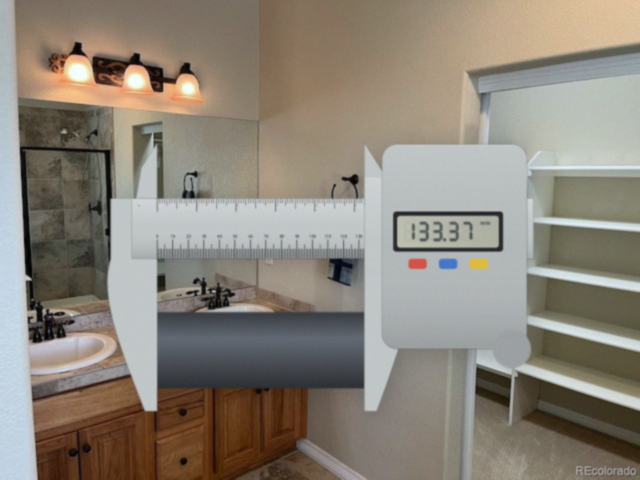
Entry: value=133.37 unit=mm
